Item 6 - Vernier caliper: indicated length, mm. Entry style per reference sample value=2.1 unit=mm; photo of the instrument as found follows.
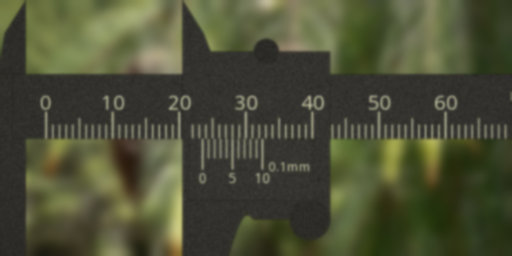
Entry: value=23.5 unit=mm
